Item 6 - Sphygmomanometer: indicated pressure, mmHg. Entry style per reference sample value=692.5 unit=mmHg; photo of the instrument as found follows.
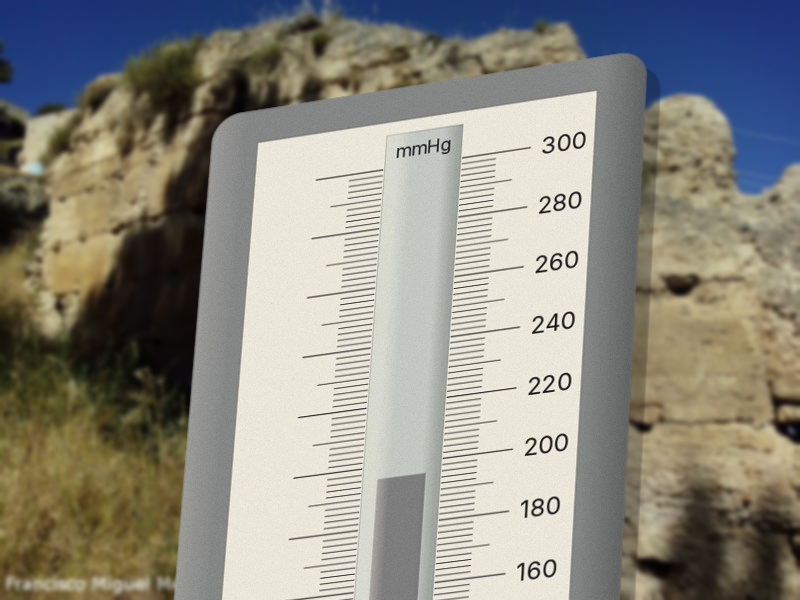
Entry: value=196 unit=mmHg
